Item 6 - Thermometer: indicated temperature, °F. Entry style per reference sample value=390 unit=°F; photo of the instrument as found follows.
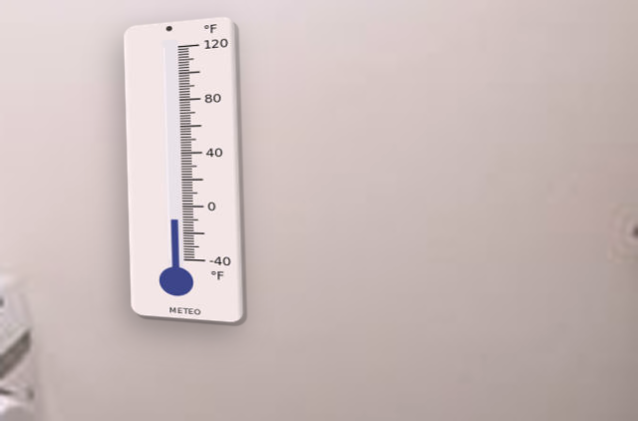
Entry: value=-10 unit=°F
